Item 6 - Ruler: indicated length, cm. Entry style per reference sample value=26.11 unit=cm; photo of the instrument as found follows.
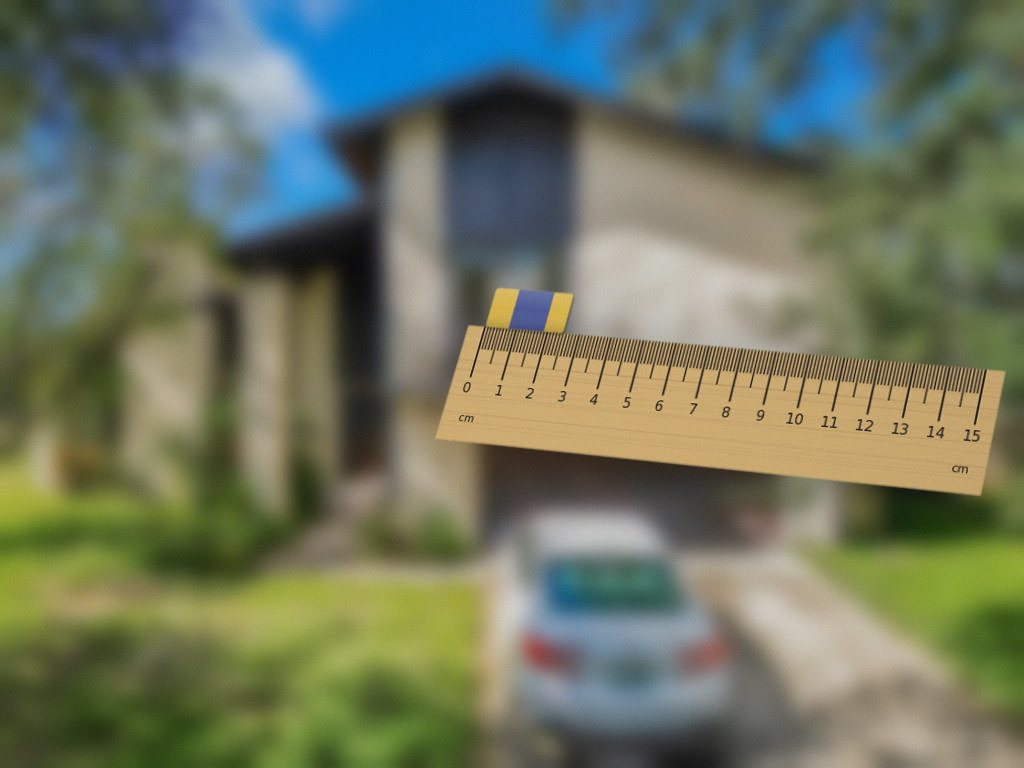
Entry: value=2.5 unit=cm
